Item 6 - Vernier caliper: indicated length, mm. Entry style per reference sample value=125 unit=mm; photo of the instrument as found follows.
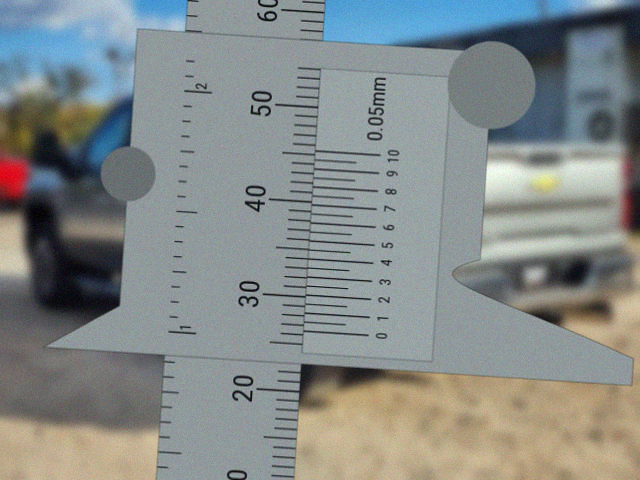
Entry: value=26.4 unit=mm
